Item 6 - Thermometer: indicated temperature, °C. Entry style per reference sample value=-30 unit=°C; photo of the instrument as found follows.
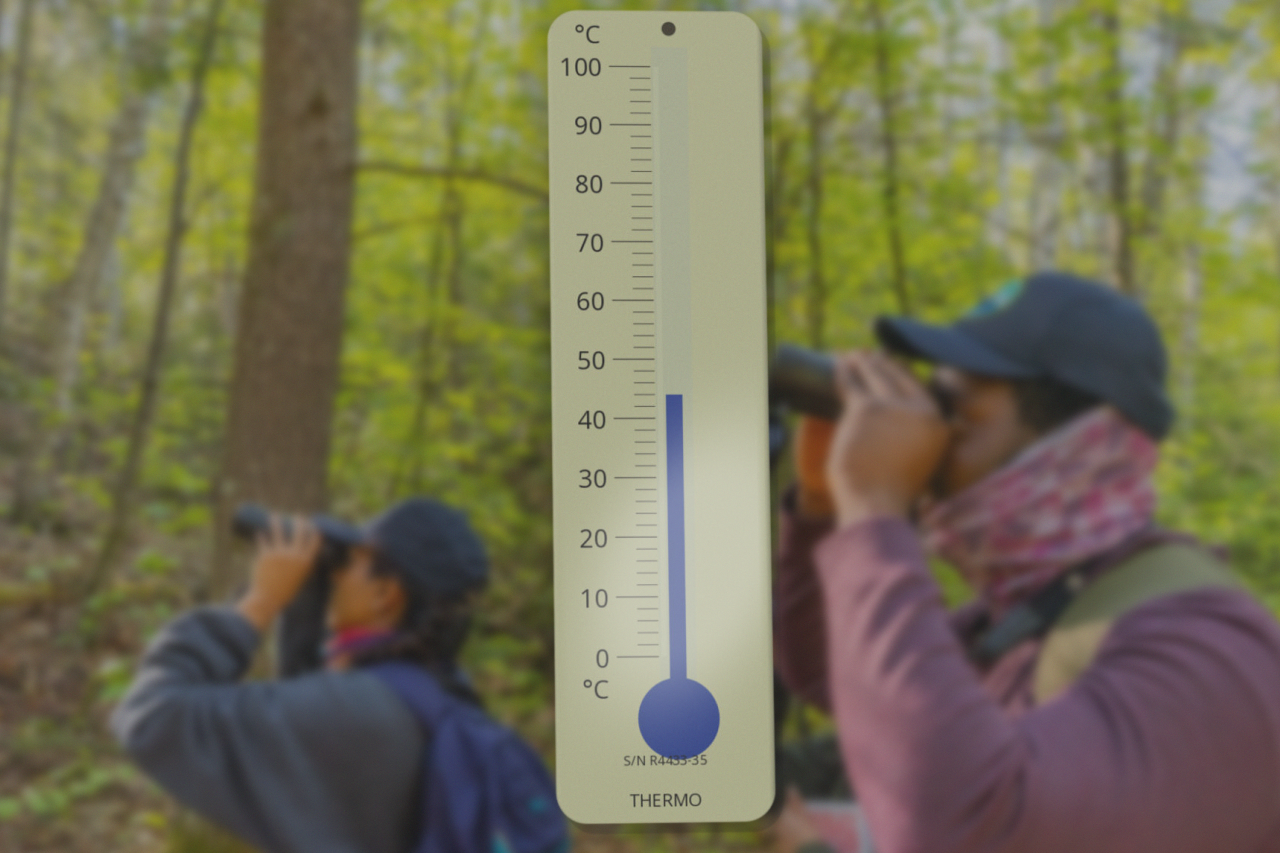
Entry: value=44 unit=°C
